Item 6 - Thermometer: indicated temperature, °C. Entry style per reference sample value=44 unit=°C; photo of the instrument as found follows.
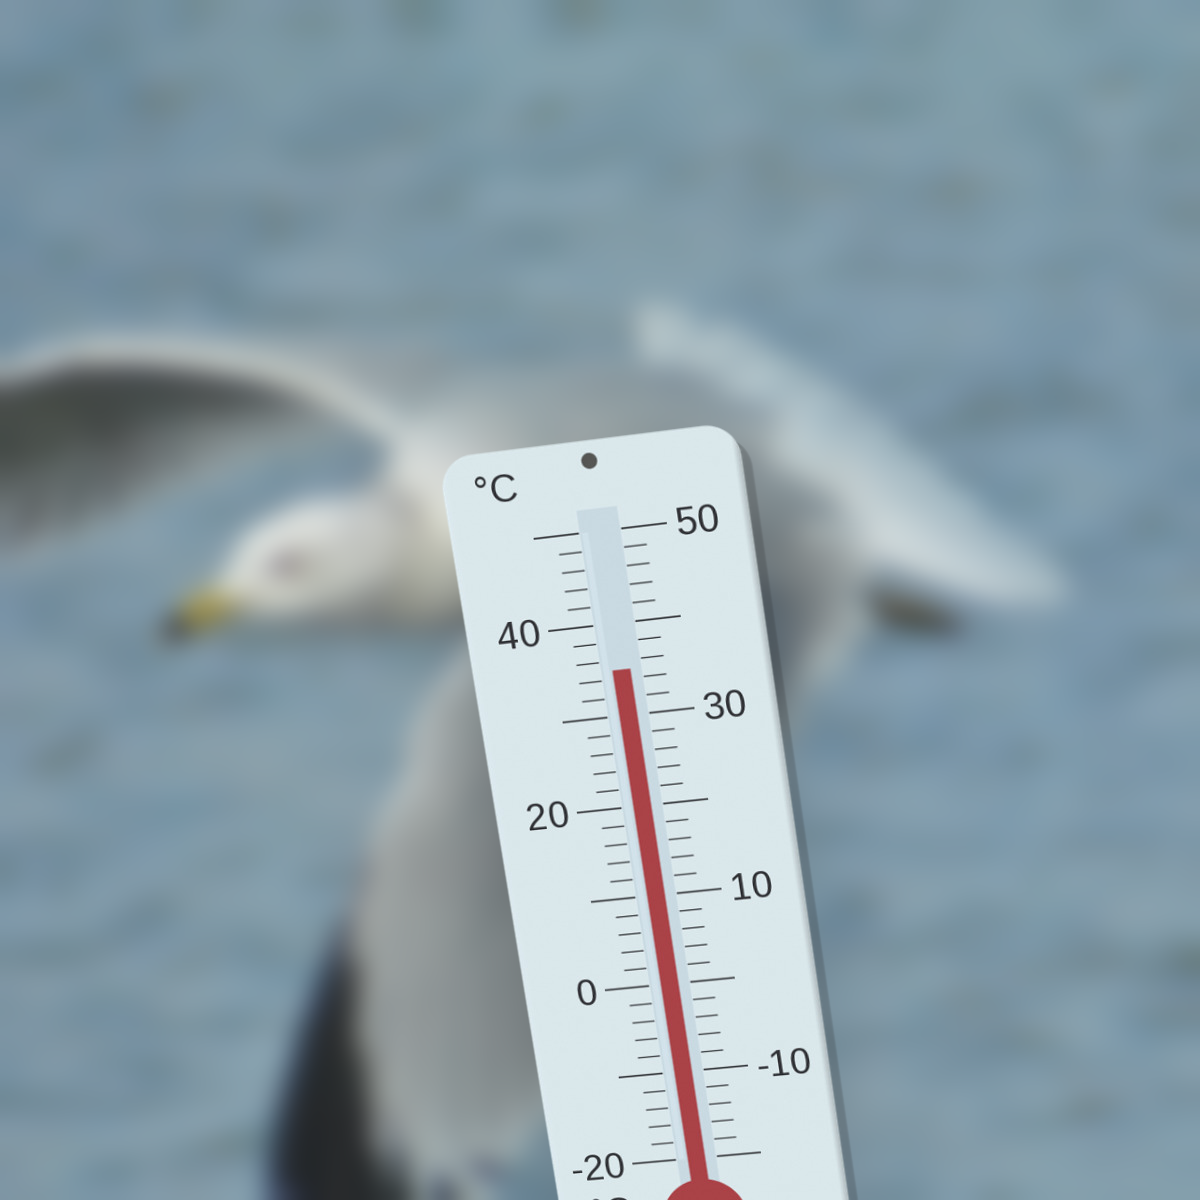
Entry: value=35 unit=°C
